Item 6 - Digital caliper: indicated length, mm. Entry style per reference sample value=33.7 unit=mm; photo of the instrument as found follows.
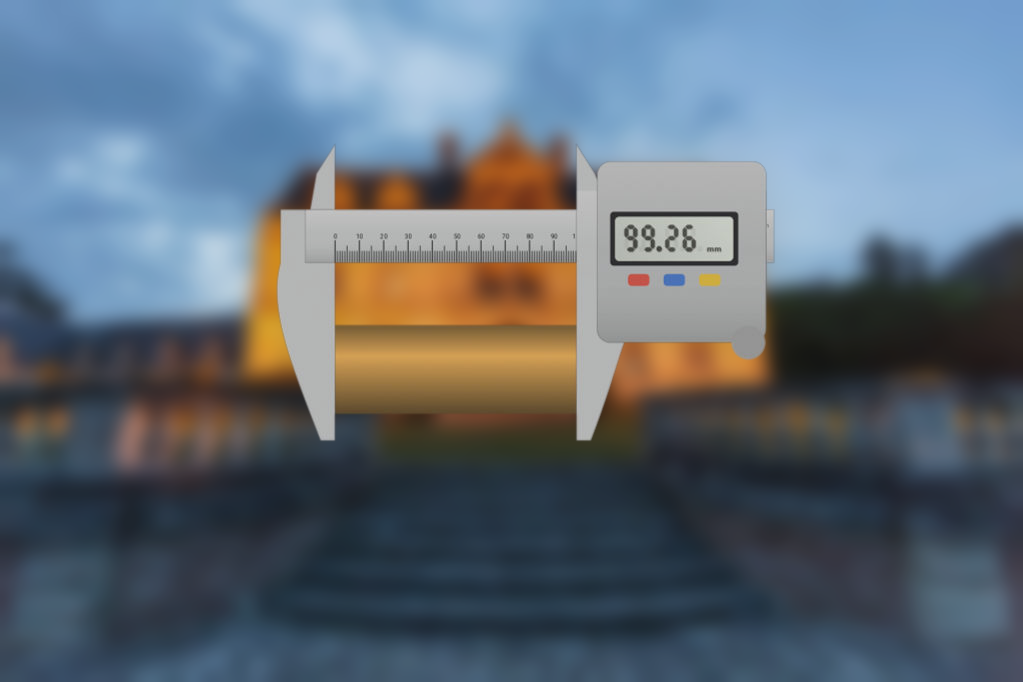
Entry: value=99.26 unit=mm
